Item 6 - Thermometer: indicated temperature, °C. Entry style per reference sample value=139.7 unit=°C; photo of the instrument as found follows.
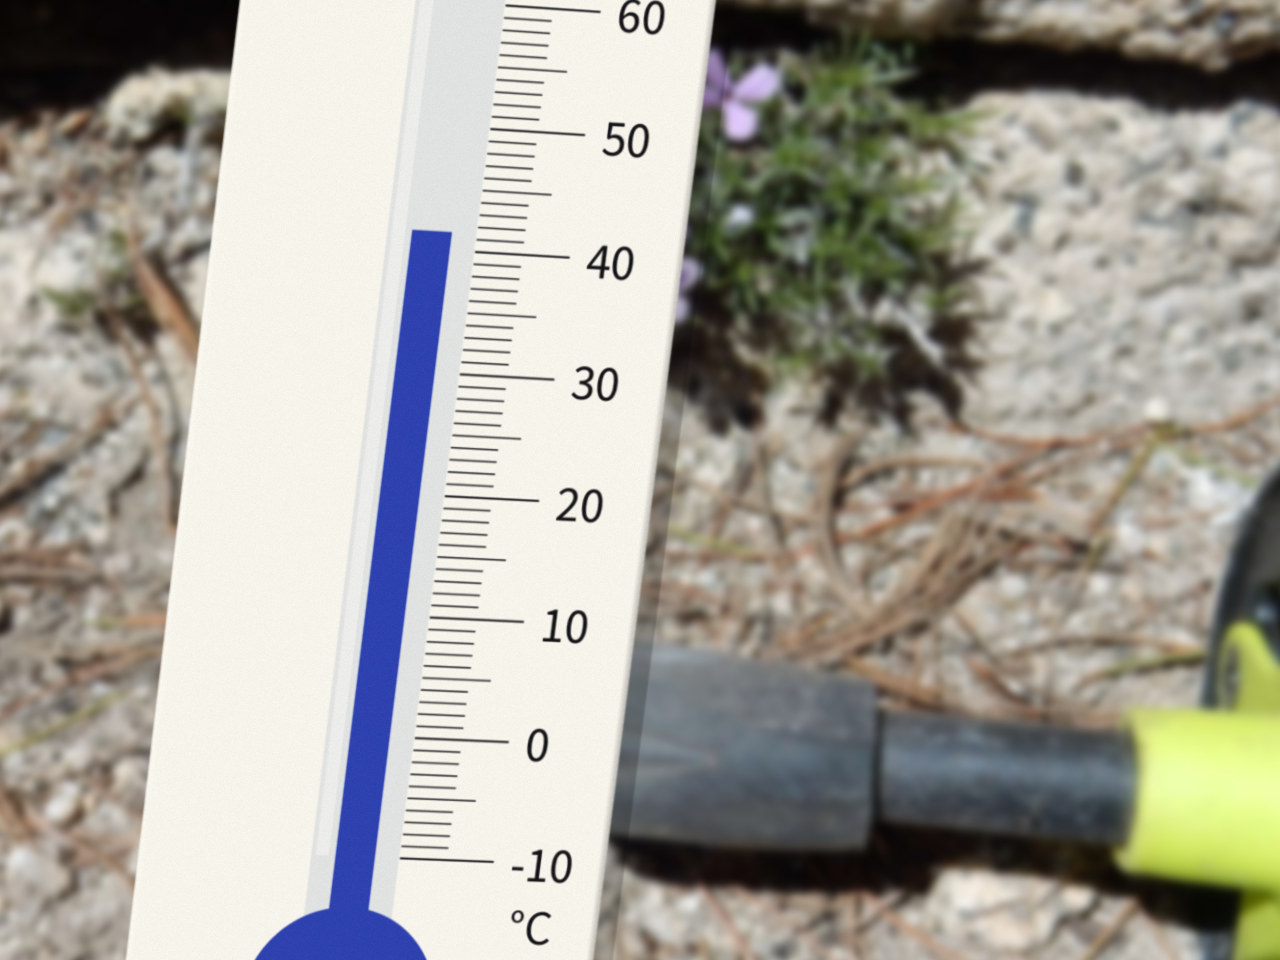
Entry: value=41.5 unit=°C
